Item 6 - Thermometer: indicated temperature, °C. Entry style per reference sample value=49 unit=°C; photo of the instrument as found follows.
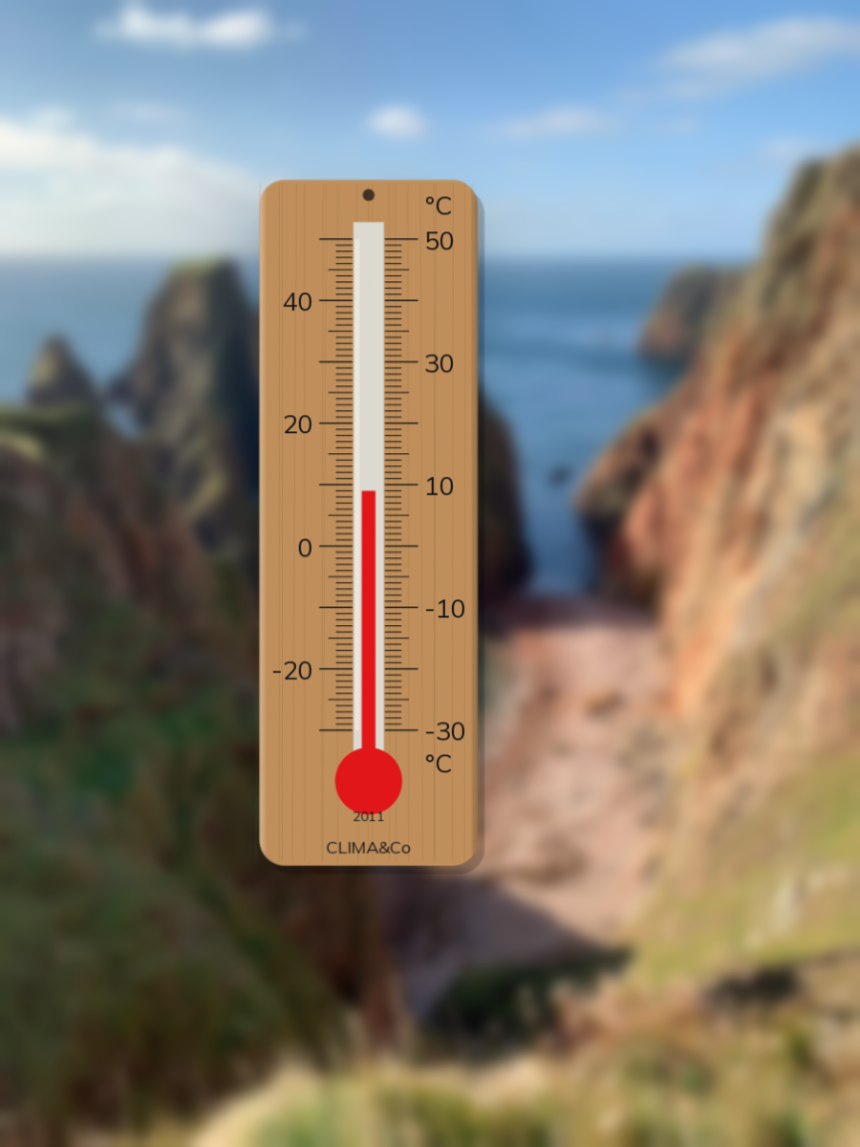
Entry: value=9 unit=°C
